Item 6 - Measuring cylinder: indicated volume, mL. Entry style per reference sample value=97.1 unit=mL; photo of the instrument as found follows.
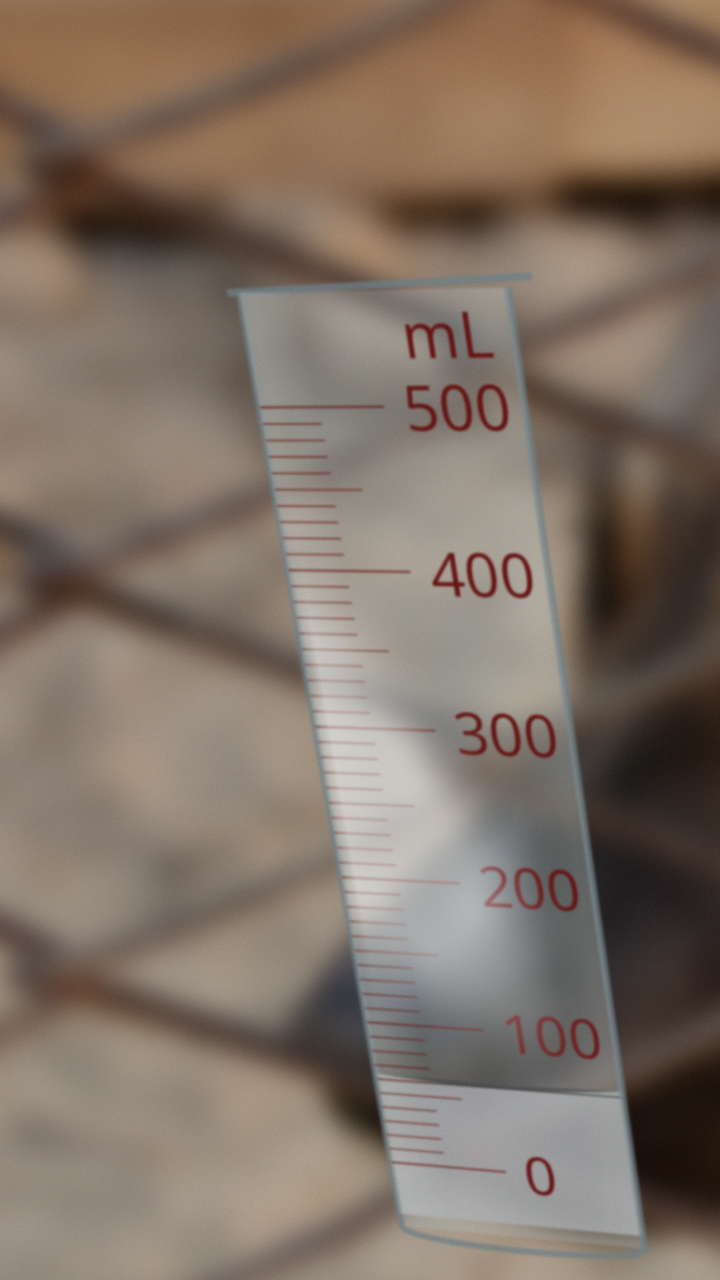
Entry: value=60 unit=mL
